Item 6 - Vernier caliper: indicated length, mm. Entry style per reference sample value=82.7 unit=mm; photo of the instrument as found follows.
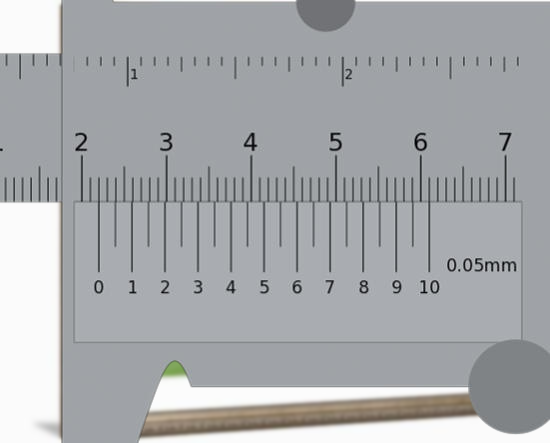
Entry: value=22.0 unit=mm
